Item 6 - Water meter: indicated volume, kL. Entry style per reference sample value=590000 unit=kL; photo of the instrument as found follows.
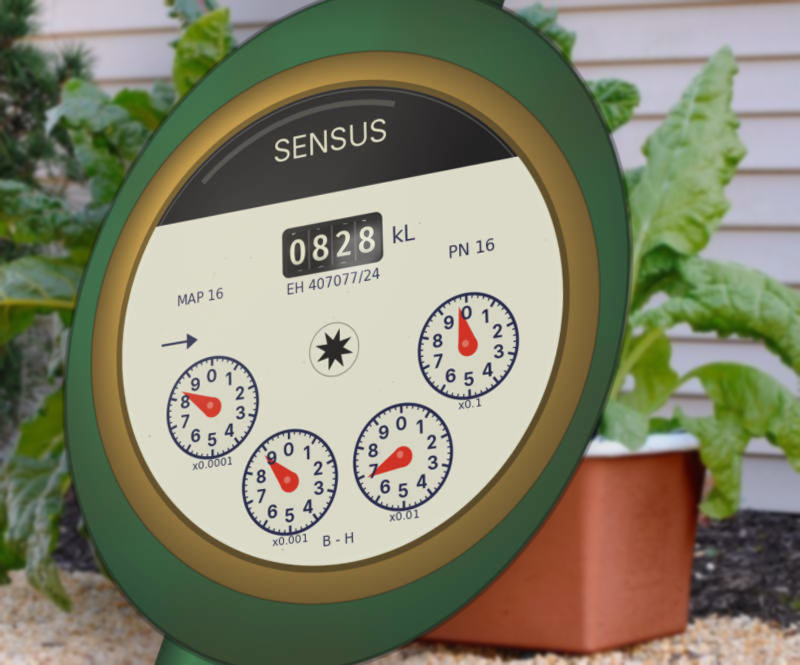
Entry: value=827.9688 unit=kL
